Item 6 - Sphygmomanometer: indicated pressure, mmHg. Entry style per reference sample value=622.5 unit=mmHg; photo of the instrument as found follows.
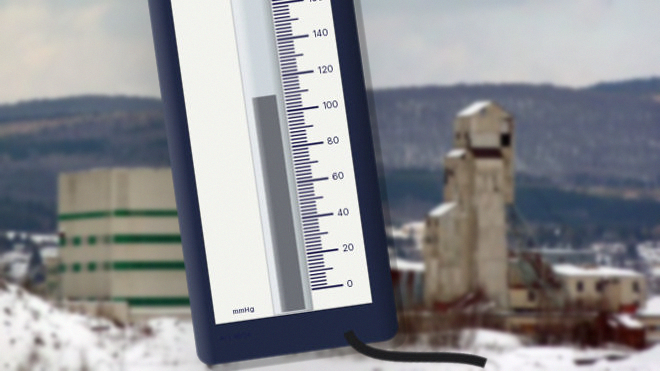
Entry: value=110 unit=mmHg
